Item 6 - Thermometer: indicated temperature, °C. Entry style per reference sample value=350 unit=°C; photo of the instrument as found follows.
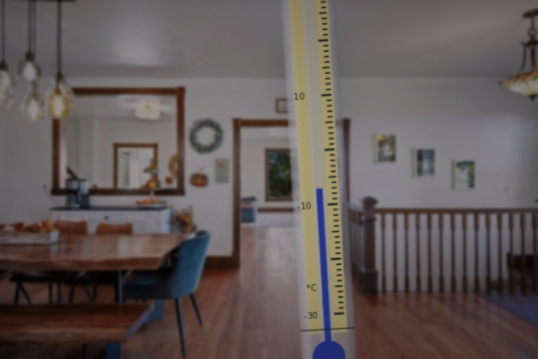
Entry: value=-7 unit=°C
